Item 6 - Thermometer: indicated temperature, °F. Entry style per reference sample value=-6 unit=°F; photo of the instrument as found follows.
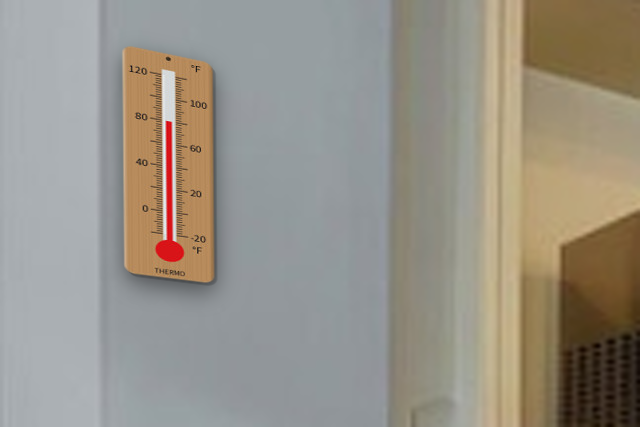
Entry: value=80 unit=°F
